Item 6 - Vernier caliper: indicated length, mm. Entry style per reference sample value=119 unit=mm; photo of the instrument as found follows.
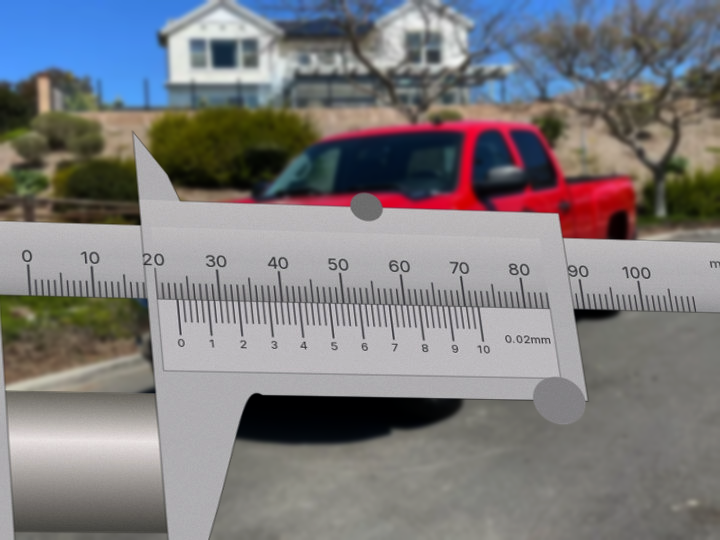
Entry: value=23.2 unit=mm
